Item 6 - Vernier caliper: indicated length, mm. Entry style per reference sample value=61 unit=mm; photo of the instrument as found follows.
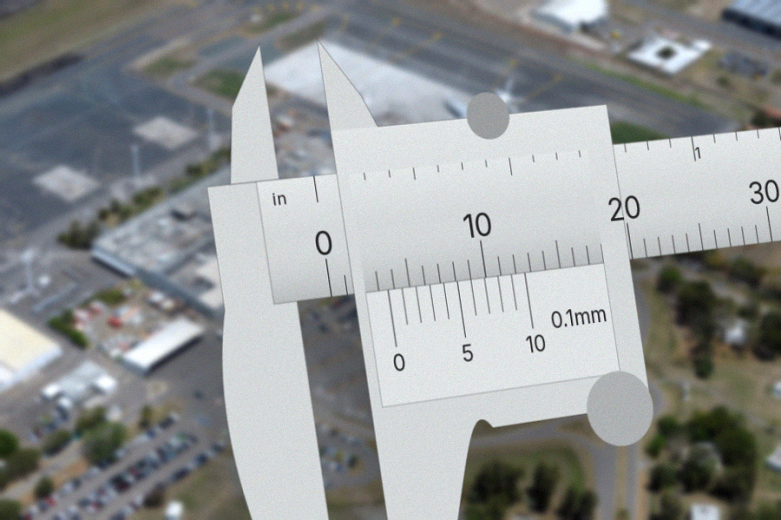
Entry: value=3.6 unit=mm
